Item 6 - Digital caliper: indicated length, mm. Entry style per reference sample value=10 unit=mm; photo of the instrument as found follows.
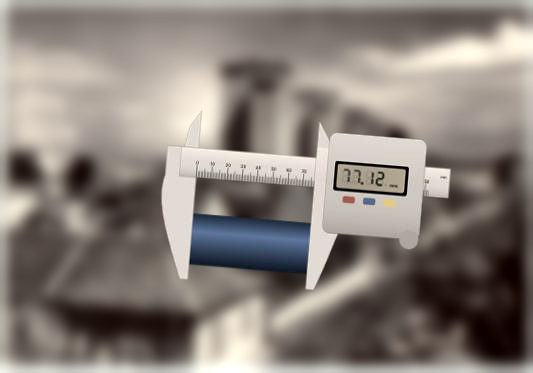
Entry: value=77.12 unit=mm
